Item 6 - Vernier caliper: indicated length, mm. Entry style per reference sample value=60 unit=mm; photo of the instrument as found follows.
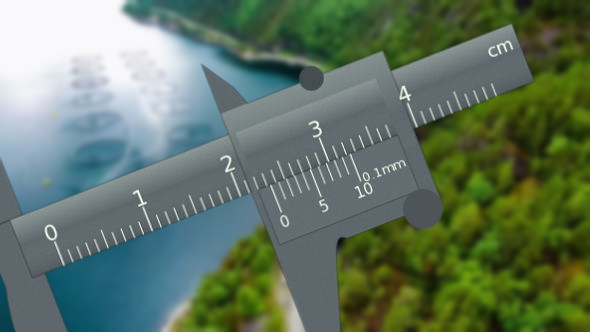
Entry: value=23.4 unit=mm
